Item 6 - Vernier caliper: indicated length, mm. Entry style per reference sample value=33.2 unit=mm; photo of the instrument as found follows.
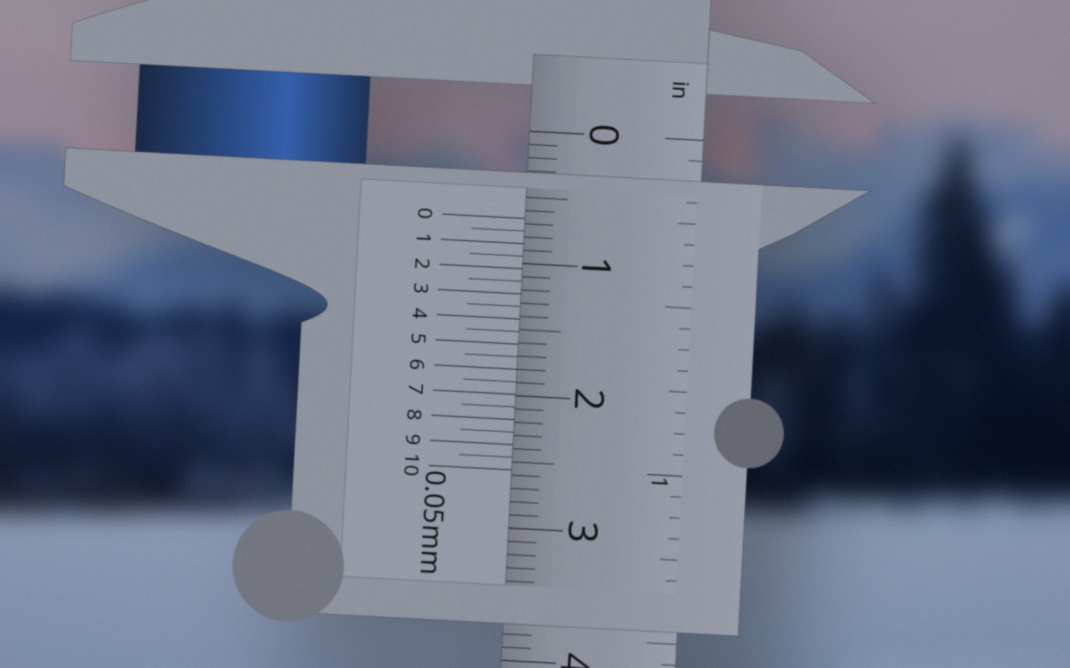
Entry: value=6.6 unit=mm
